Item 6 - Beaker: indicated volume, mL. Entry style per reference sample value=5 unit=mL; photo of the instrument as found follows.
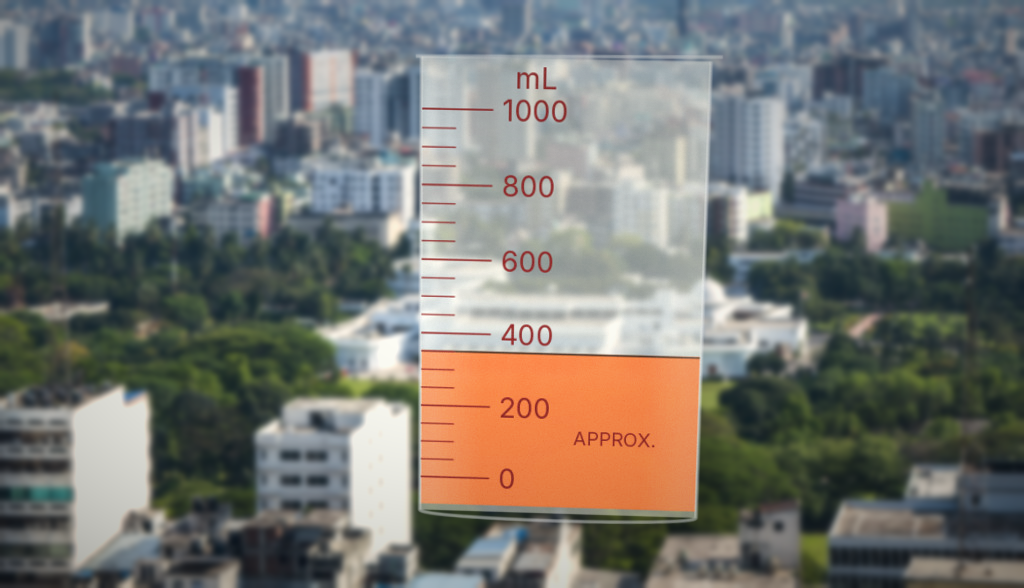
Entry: value=350 unit=mL
